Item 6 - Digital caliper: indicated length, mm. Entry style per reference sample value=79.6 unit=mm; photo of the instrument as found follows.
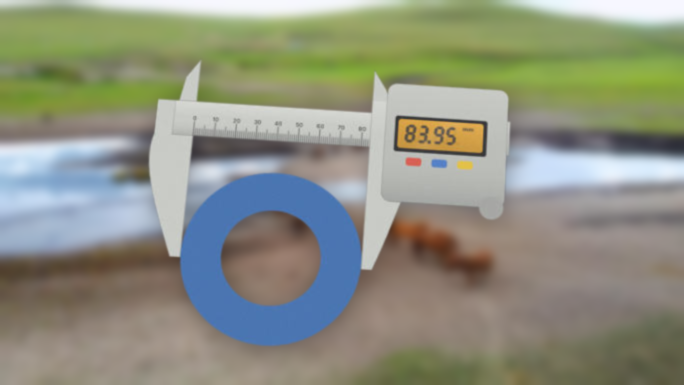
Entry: value=83.95 unit=mm
